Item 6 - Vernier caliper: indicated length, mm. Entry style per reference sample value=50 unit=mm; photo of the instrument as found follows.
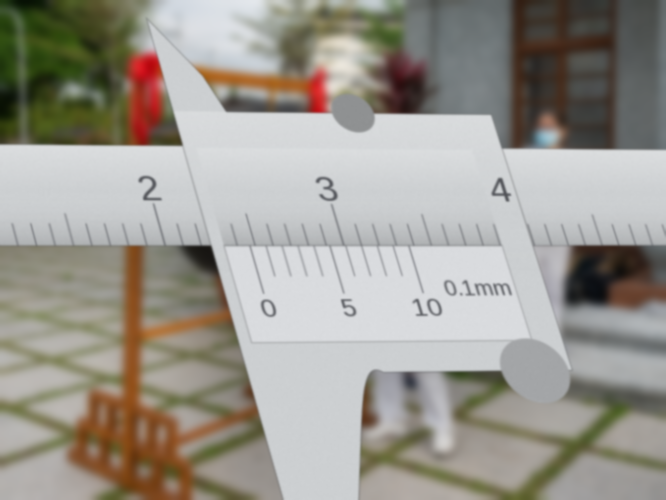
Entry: value=24.7 unit=mm
